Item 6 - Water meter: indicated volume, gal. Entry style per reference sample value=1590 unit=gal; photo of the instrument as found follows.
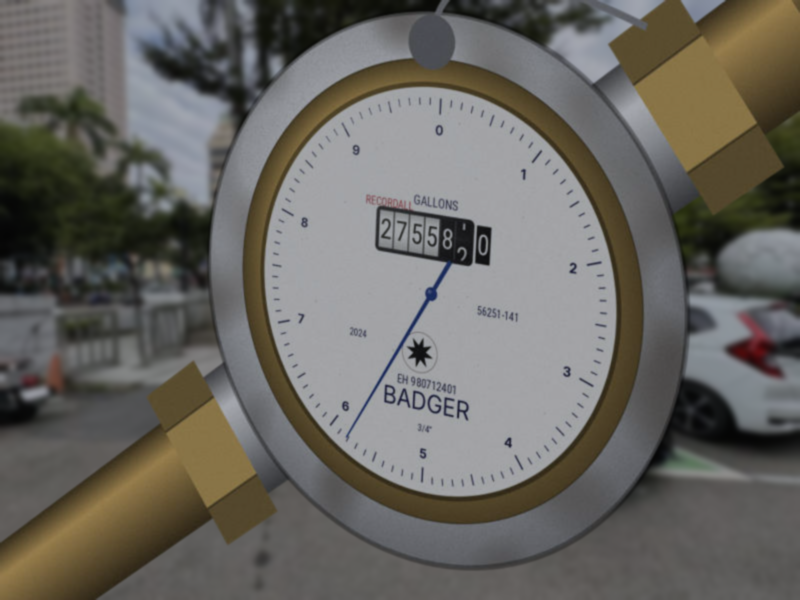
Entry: value=2755815.8 unit=gal
